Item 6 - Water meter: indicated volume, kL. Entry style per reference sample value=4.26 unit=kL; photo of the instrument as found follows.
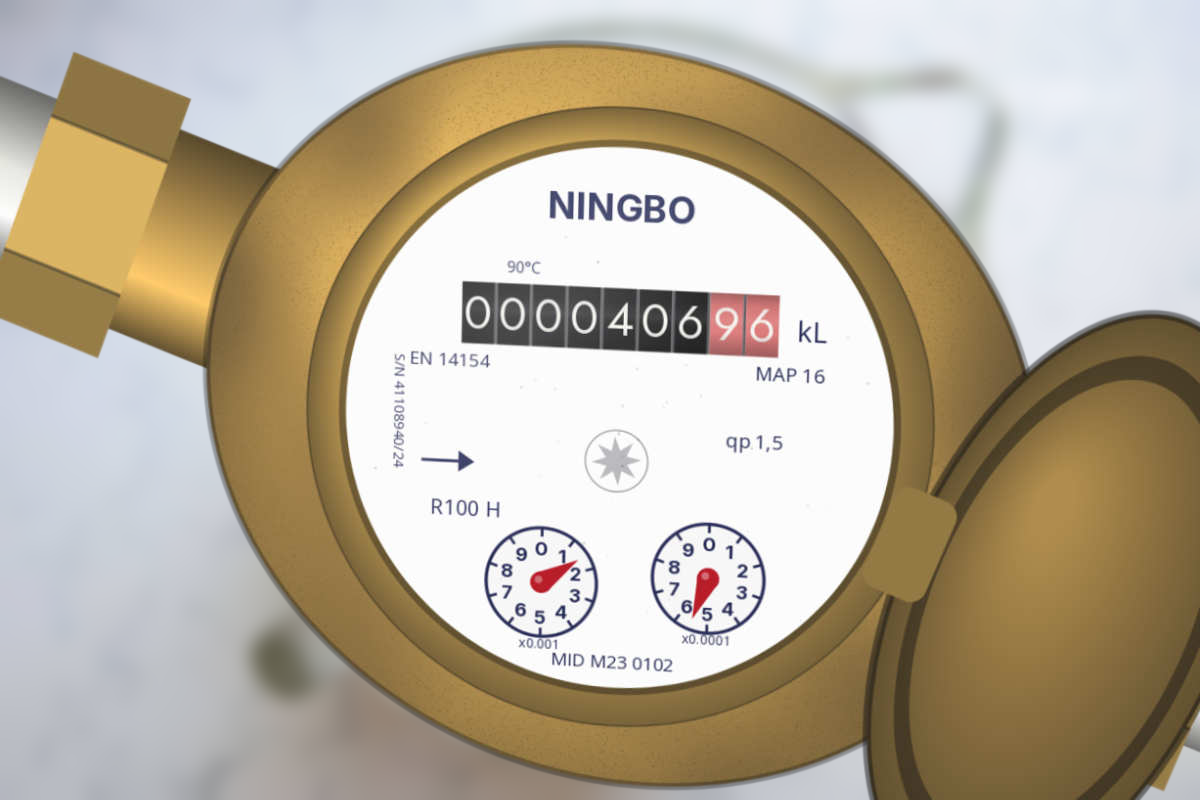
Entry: value=406.9615 unit=kL
